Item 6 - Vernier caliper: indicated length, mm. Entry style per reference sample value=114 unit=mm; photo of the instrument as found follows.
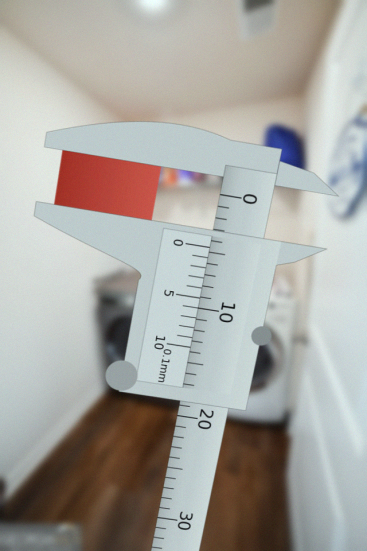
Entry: value=4.6 unit=mm
